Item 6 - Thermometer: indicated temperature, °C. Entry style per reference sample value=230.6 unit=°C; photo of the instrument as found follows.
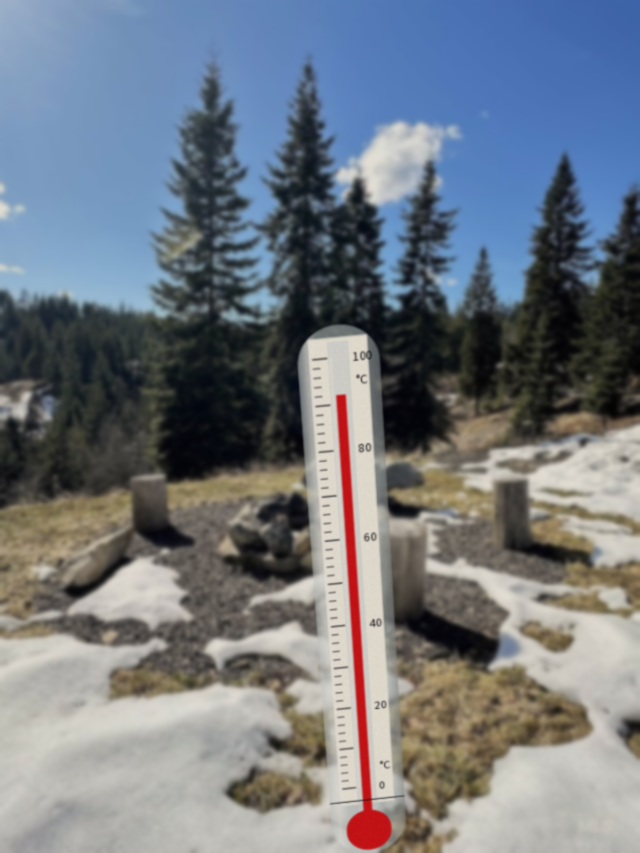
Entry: value=92 unit=°C
